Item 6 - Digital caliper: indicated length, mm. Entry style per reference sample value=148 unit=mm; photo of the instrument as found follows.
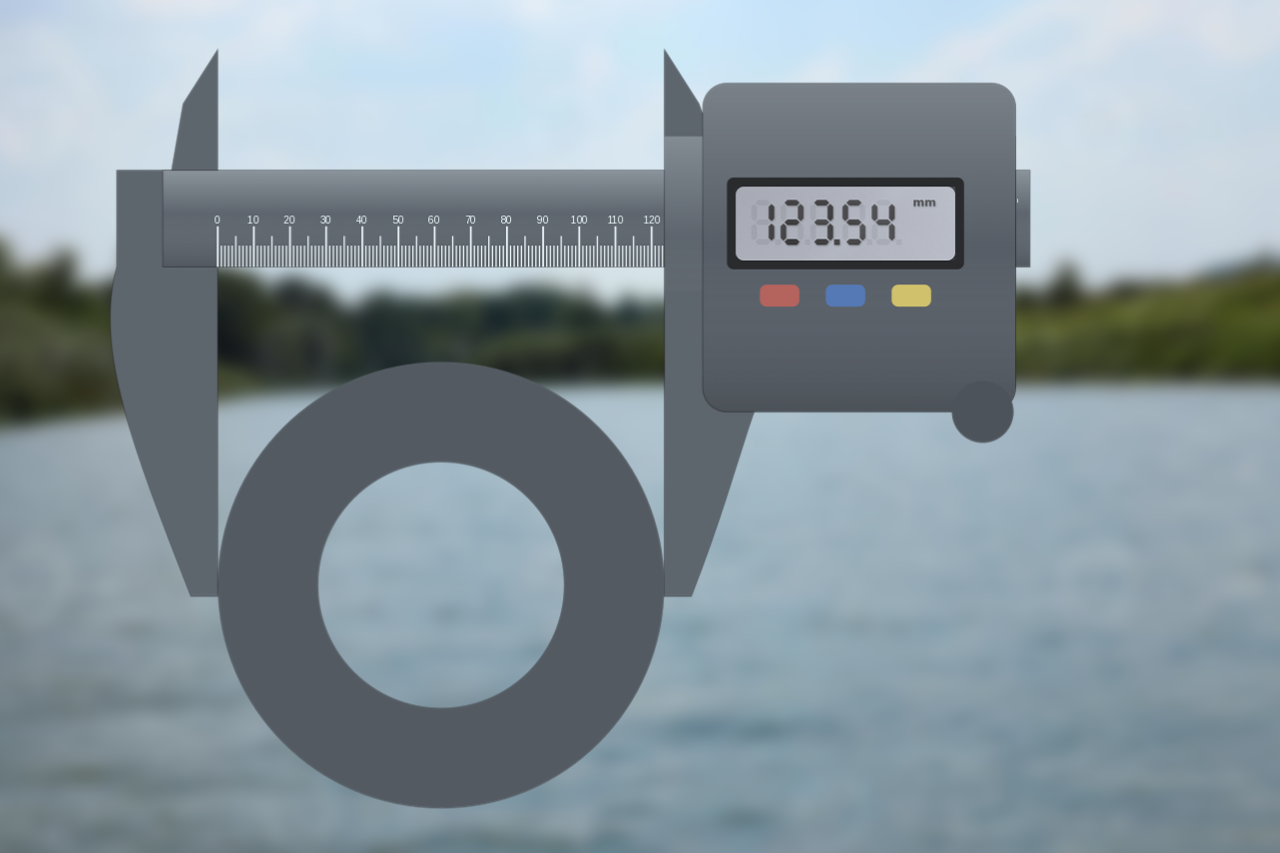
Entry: value=123.54 unit=mm
